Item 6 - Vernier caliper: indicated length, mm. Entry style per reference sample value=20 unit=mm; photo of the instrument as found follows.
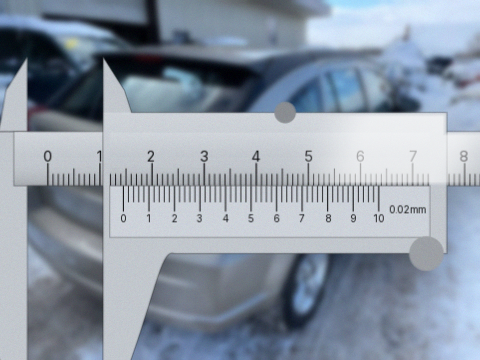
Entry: value=14.5 unit=mm
